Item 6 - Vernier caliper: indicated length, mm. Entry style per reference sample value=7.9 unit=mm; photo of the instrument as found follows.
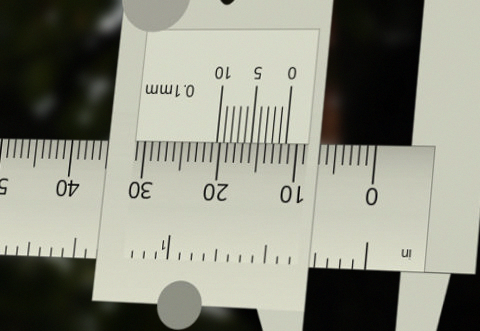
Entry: value=11.4 unit=mm
